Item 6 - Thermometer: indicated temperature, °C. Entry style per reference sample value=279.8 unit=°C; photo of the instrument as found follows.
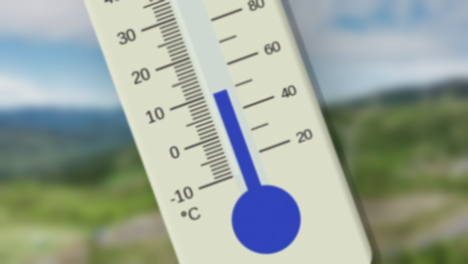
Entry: value=10 unit=°C
